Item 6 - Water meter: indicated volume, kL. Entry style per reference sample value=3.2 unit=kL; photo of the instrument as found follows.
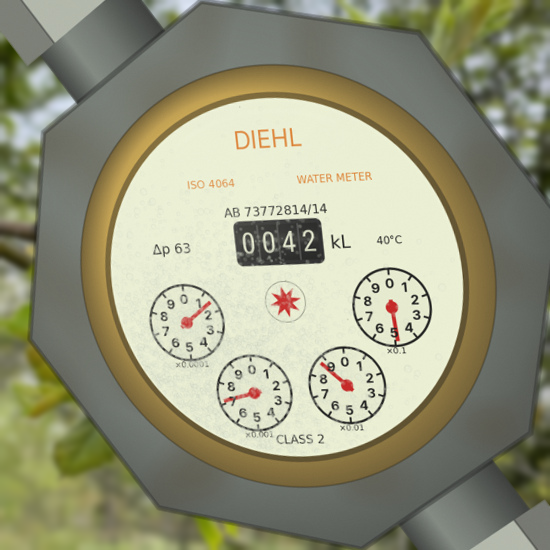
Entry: value=42.4871 unit=kL
